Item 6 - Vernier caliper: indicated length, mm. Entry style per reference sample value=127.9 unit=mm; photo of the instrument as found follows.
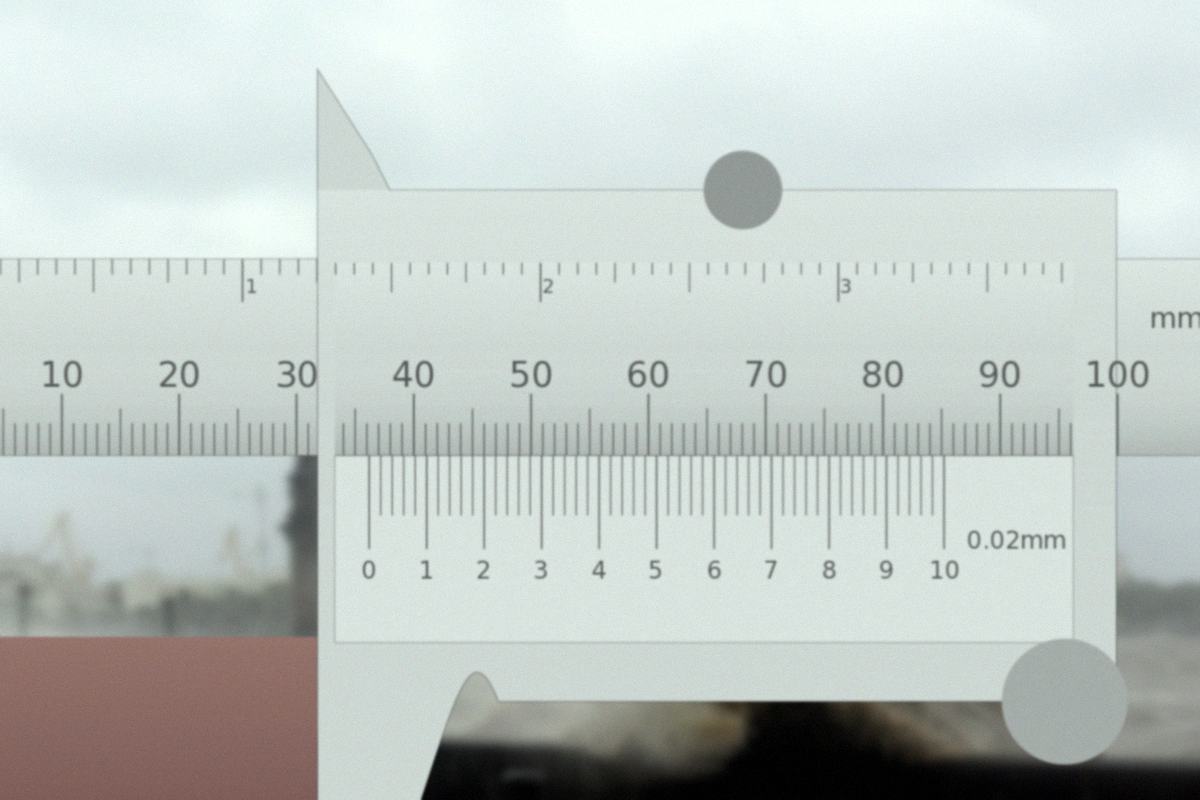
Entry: value=36.2 unit=mm
